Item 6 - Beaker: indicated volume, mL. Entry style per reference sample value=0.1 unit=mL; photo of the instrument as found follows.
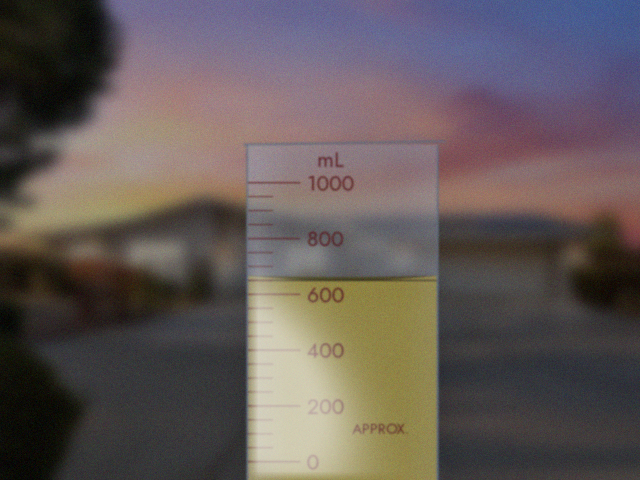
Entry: value=650 unit=mL
